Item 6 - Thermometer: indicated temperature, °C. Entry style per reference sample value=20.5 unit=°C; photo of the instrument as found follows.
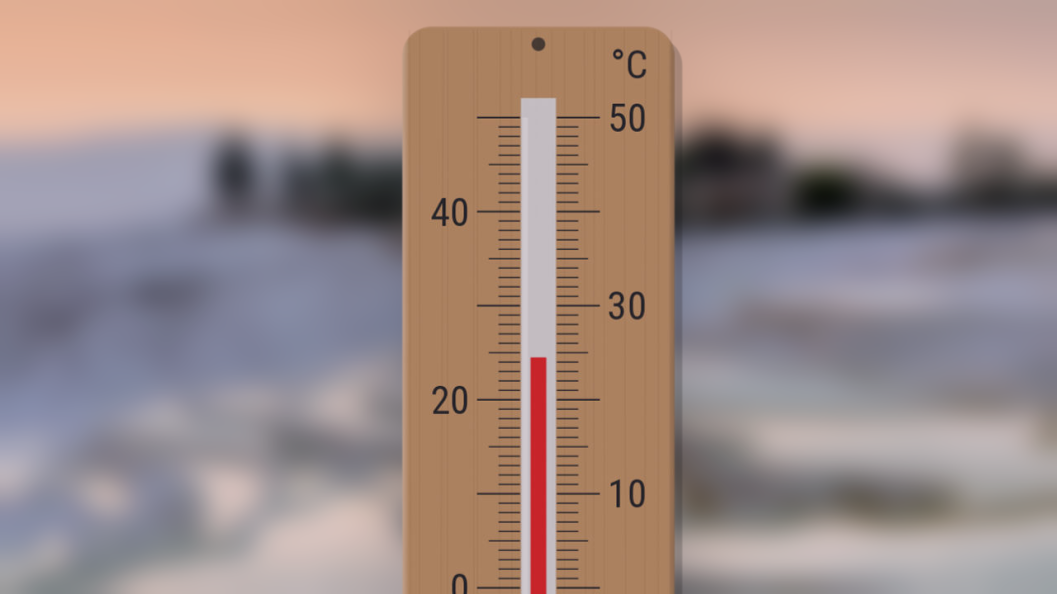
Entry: value=24.5 unit=°C
